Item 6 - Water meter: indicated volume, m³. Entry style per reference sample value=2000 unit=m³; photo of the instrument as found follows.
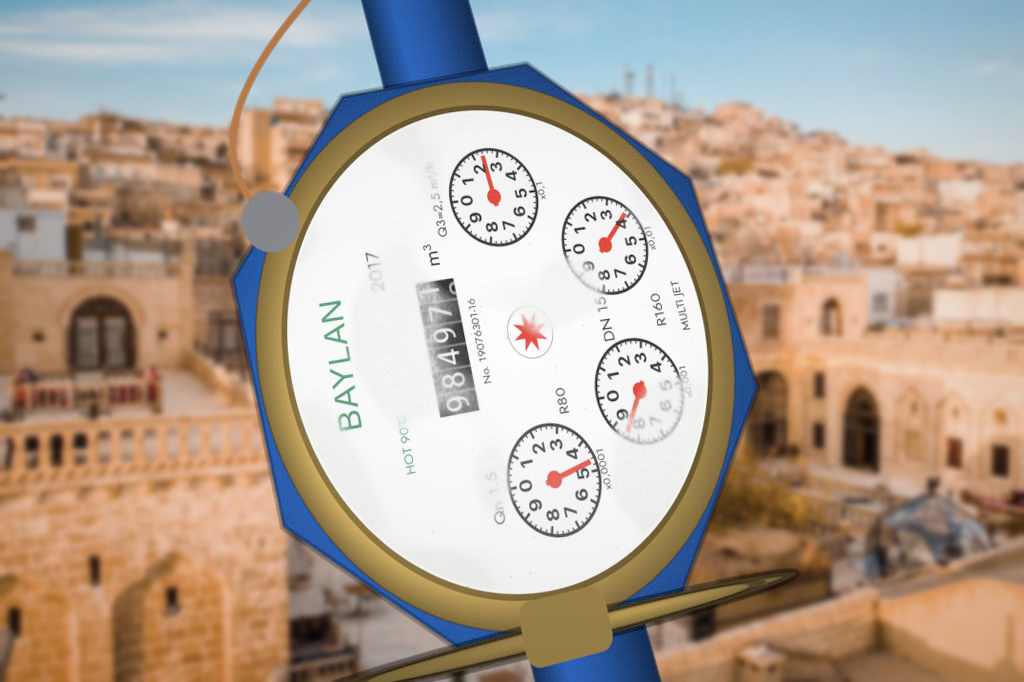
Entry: value=984971.2384 unit=m³
